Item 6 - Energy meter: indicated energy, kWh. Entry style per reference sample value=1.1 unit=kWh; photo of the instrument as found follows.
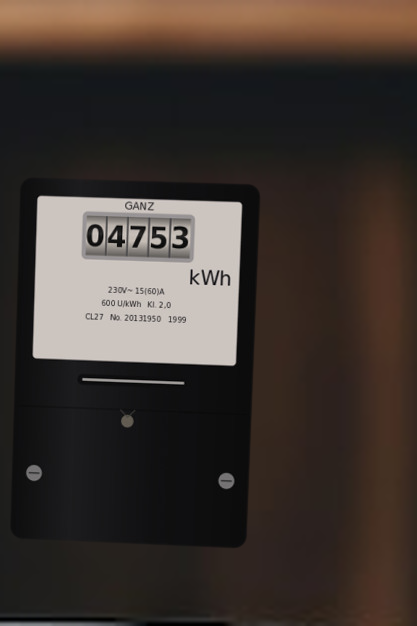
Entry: value=4753 unit=kWh
